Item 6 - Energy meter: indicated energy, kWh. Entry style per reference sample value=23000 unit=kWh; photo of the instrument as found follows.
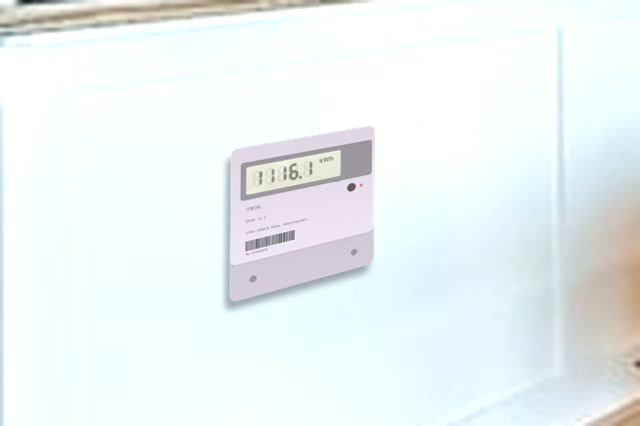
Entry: value=1116.1 unit=kWh
